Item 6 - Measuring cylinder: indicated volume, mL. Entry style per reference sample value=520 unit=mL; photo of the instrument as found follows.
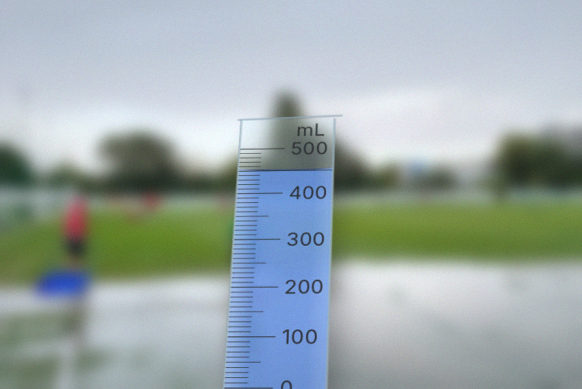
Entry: value=450 unit=mL
